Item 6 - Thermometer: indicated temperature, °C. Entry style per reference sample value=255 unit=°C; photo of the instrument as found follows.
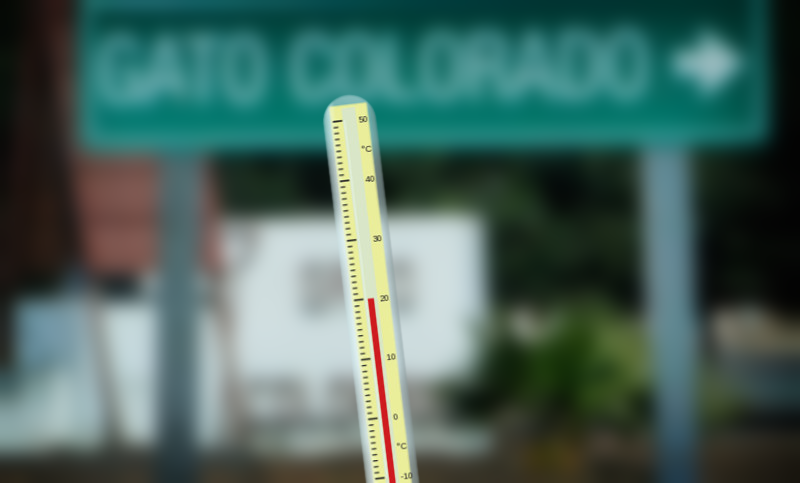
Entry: value=20 unit=°C
